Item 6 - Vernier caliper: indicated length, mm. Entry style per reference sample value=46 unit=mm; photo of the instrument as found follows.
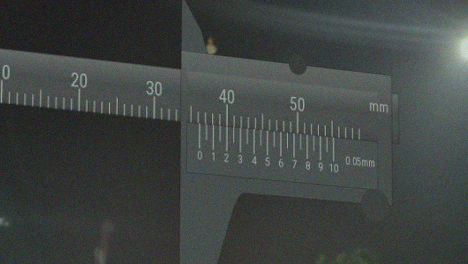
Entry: value=36.2 unit=mm
